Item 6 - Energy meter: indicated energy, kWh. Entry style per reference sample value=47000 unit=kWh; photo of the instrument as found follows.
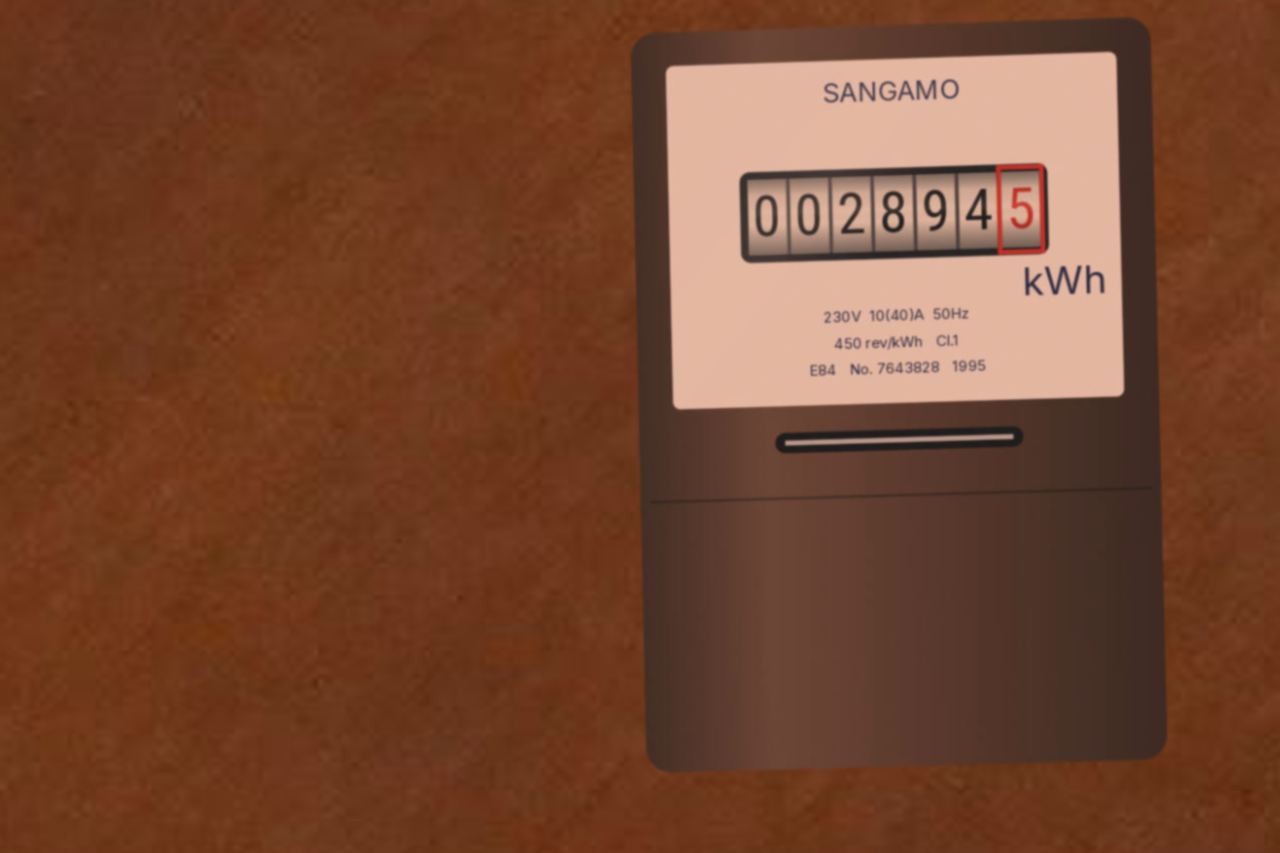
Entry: value=2894.5 unit=kWh
